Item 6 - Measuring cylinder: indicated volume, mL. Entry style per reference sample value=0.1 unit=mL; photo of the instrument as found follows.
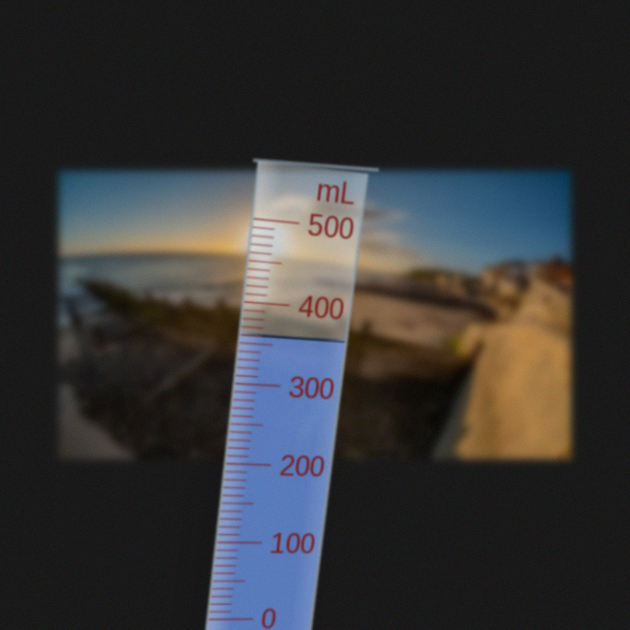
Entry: value=360 unit=mL
